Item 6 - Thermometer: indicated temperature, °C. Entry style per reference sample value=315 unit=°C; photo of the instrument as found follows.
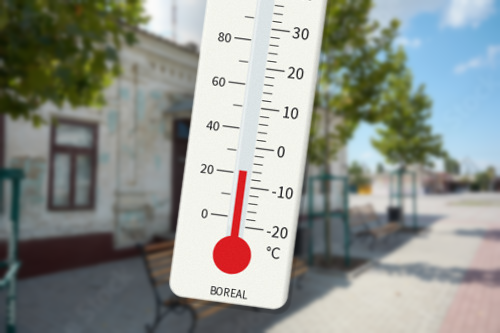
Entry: value=-6 unit=°C
